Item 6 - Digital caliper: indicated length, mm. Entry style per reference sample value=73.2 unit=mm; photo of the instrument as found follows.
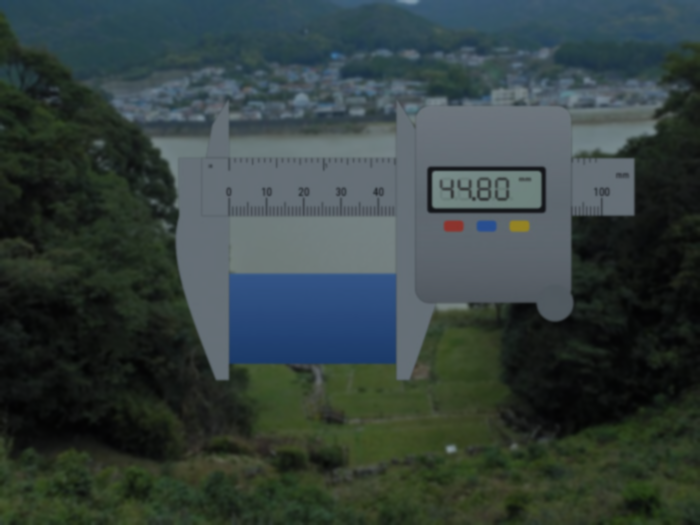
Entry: value=44.80 unit=mm
